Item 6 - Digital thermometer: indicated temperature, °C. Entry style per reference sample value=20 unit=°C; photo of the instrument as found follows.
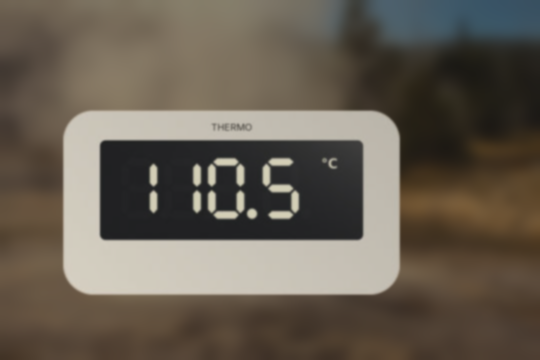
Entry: value=110.5 unit=°C
